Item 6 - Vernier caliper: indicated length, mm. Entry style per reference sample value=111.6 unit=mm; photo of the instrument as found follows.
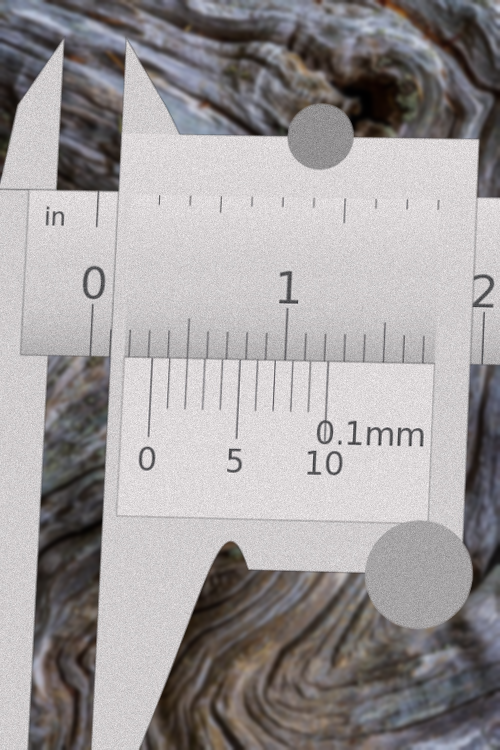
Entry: value=3.2 unit=mm
